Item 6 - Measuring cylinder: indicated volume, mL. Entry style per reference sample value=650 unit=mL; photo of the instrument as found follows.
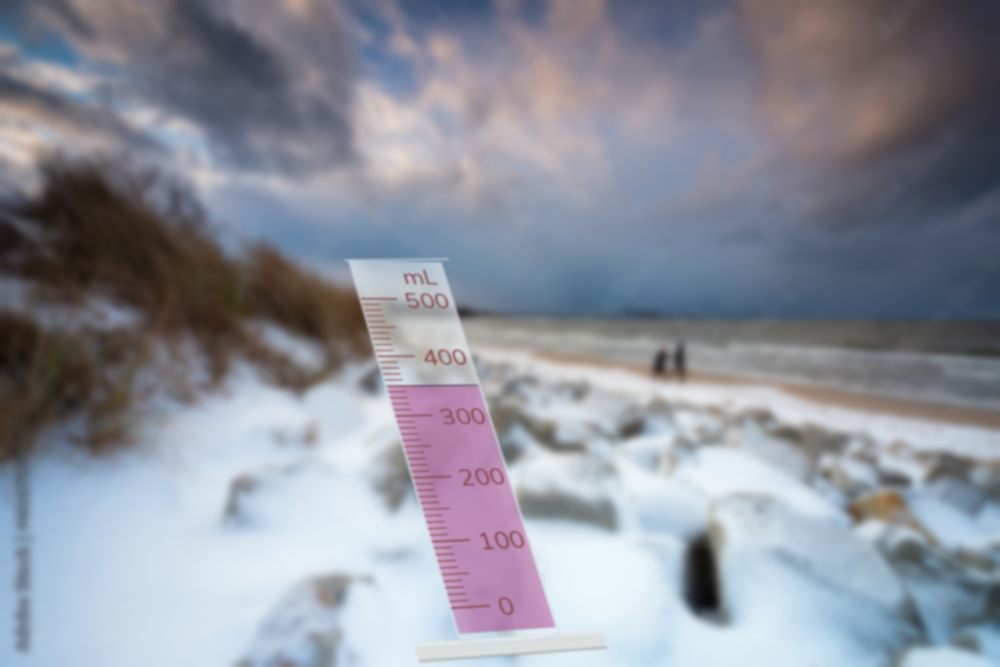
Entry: value=350 unit=mL
